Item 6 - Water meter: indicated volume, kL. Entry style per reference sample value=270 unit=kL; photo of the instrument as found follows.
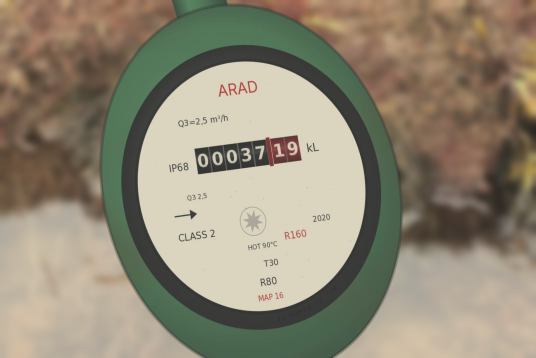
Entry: value=37.19 unit=kL
